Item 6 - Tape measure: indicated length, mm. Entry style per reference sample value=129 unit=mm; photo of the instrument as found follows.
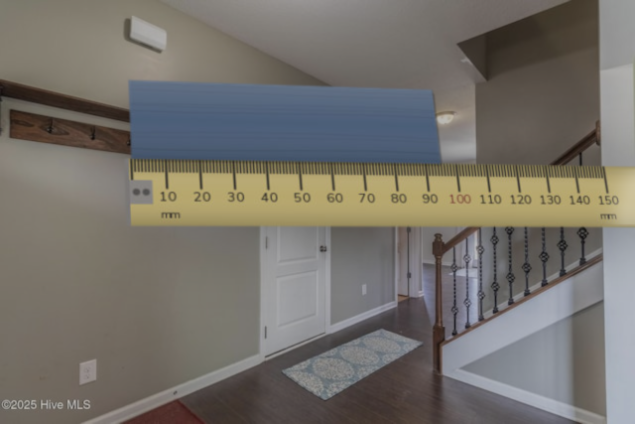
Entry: value=95 unit=mm
